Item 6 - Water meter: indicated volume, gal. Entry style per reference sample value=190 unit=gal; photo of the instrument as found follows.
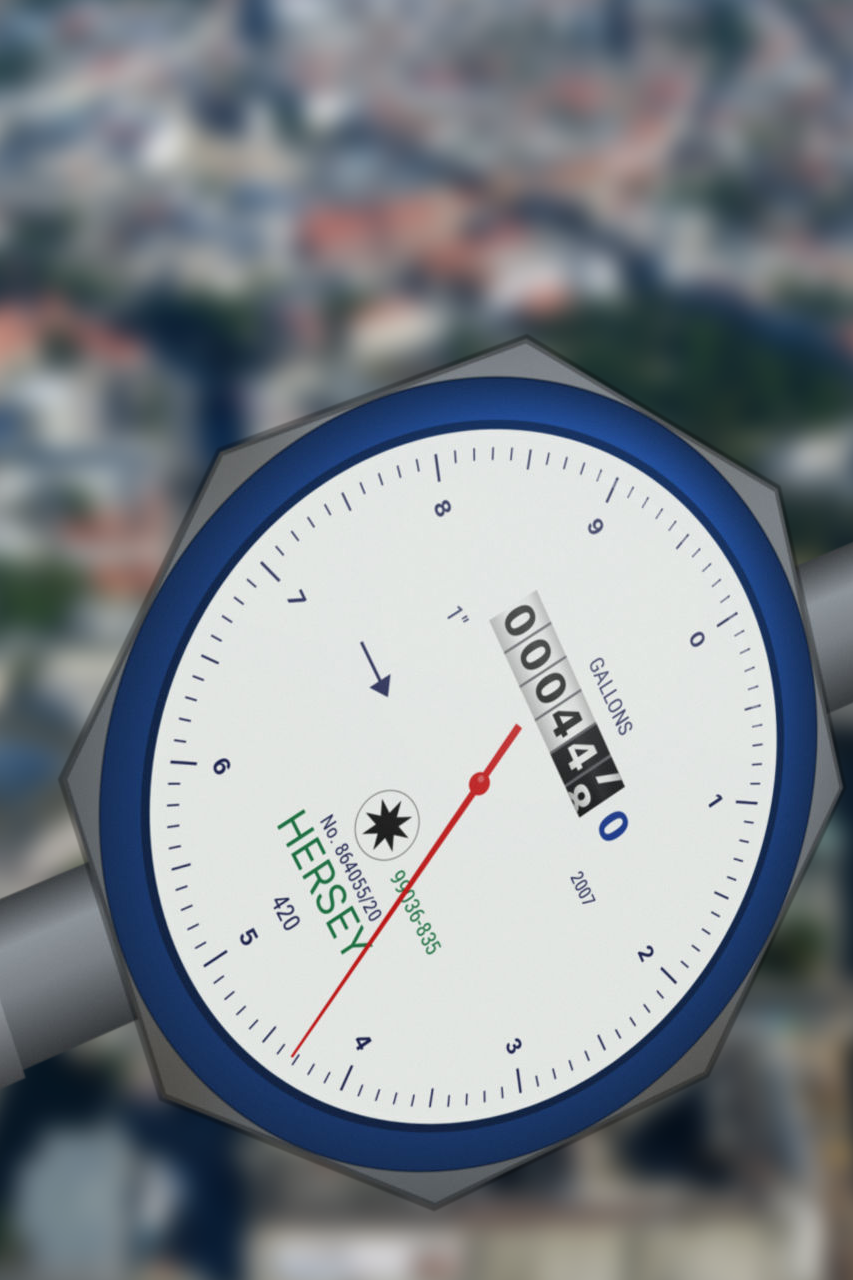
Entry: value=4474.3 unit=gal
